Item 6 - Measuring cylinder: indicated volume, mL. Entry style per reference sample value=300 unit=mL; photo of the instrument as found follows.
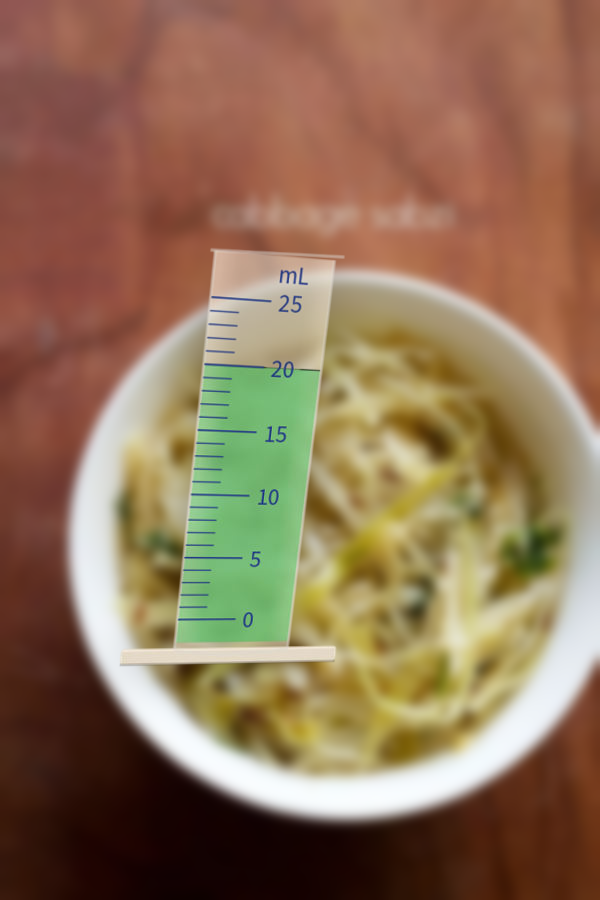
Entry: value=20 unit=mL
